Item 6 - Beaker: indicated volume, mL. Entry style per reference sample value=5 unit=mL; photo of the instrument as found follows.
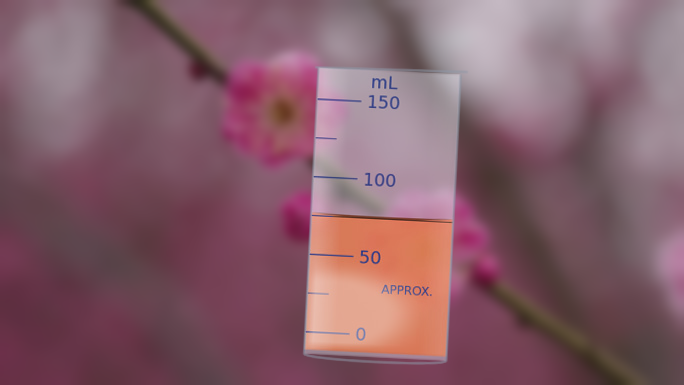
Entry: value=75 unit=mL
